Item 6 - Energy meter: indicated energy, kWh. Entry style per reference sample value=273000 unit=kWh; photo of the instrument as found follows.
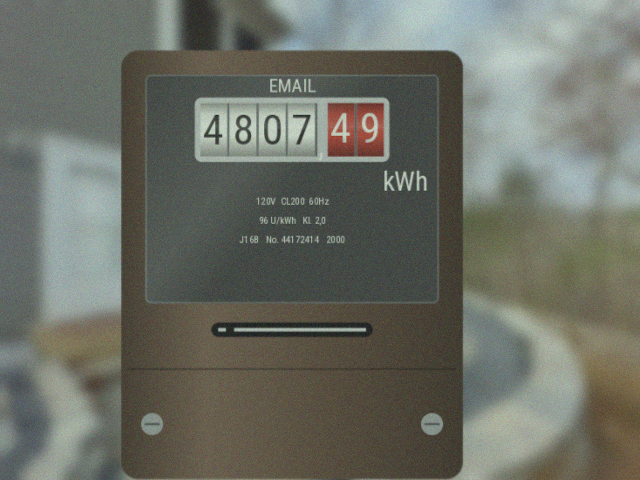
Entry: value=4807.49 unit=kWh
